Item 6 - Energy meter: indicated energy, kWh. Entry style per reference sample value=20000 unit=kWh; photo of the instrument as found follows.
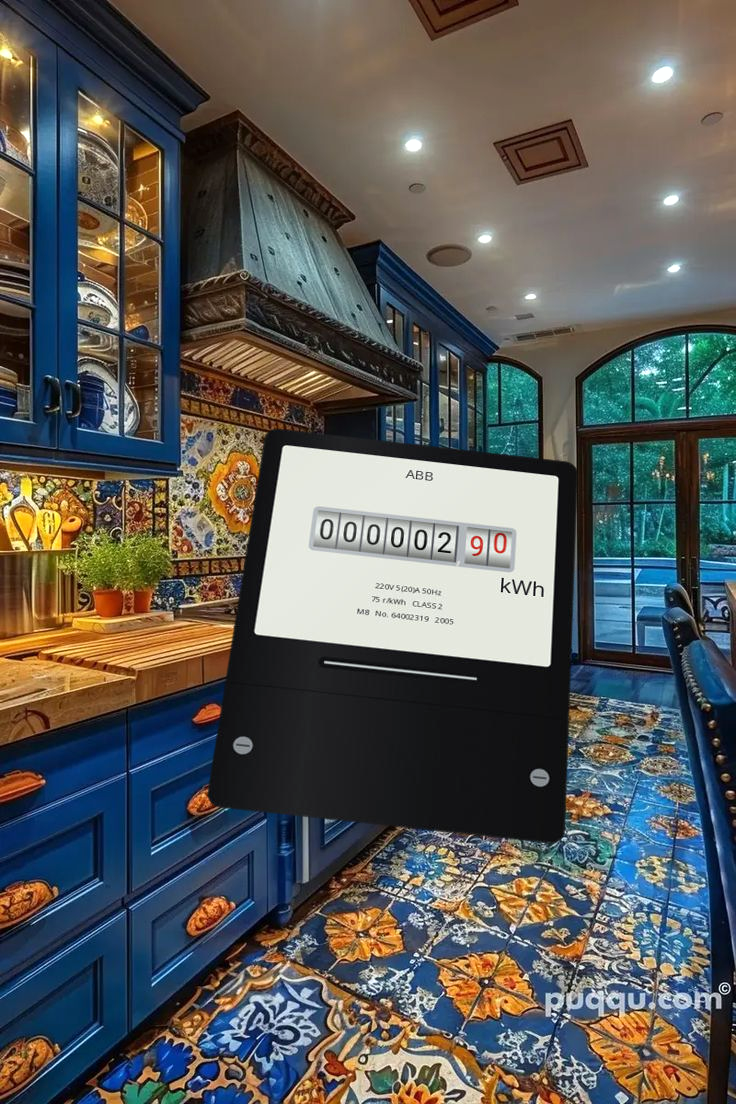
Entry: value=2.90 unit=kWh
